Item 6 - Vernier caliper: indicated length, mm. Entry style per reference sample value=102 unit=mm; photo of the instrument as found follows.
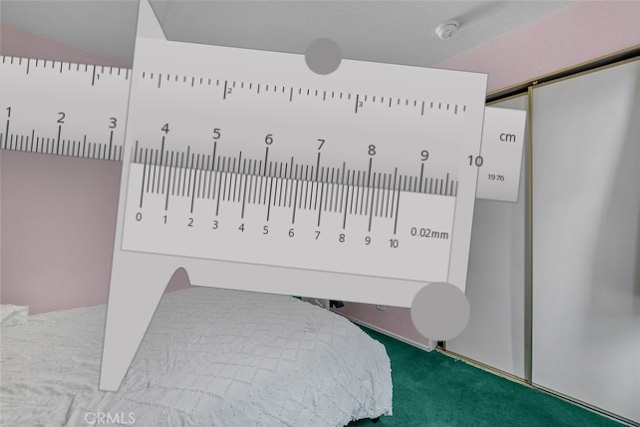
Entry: value=37.0 unit=mm
